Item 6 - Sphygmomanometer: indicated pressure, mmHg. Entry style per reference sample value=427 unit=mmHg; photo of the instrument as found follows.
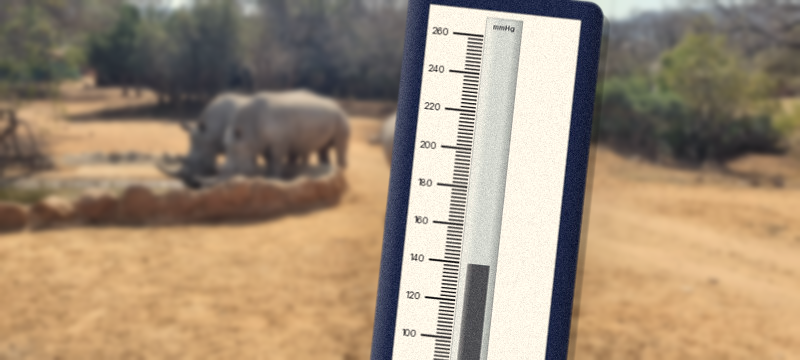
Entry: value=140 unit=mmHg
